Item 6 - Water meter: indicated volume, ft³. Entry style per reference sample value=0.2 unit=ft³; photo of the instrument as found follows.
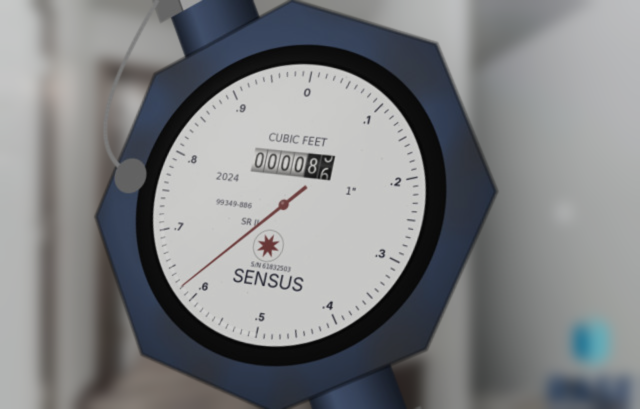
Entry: value=85.62 unit=ft³
